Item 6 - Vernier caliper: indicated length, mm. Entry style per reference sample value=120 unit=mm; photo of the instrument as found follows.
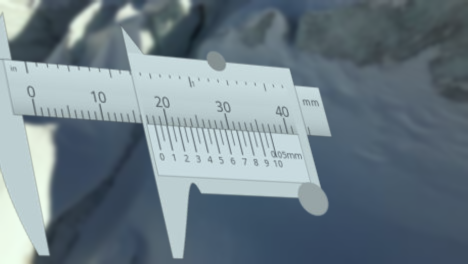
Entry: value=18.0 unit=mm
